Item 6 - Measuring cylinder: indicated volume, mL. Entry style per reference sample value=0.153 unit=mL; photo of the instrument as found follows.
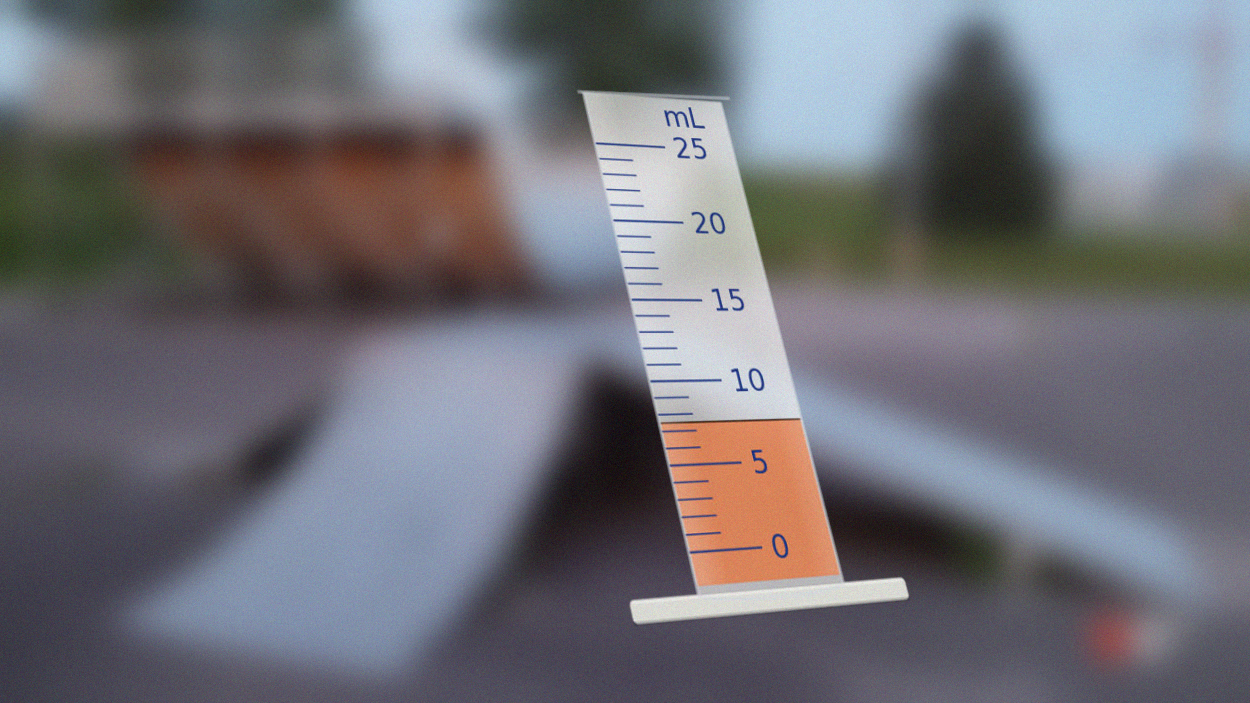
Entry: value=7.5 unit=mL
